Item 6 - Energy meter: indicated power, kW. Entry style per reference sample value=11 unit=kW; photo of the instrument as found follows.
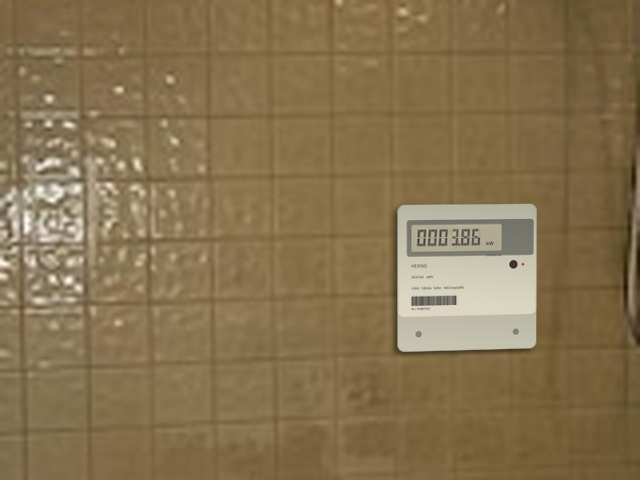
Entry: value=3.86 unit=kW
